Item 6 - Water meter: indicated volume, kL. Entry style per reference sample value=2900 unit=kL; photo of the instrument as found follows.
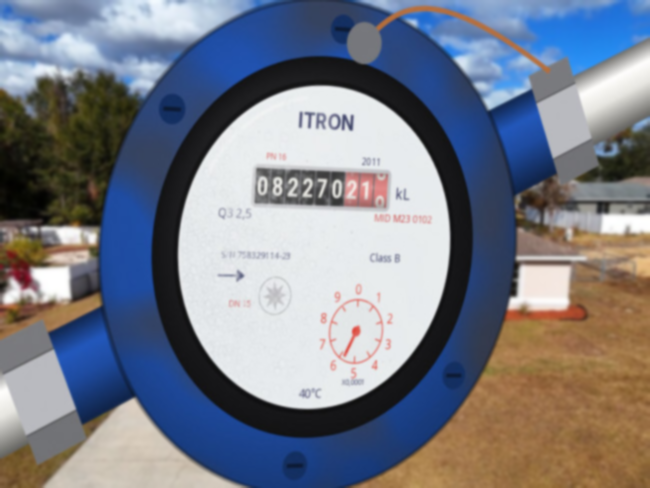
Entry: value=82270.2185 unit=kL
